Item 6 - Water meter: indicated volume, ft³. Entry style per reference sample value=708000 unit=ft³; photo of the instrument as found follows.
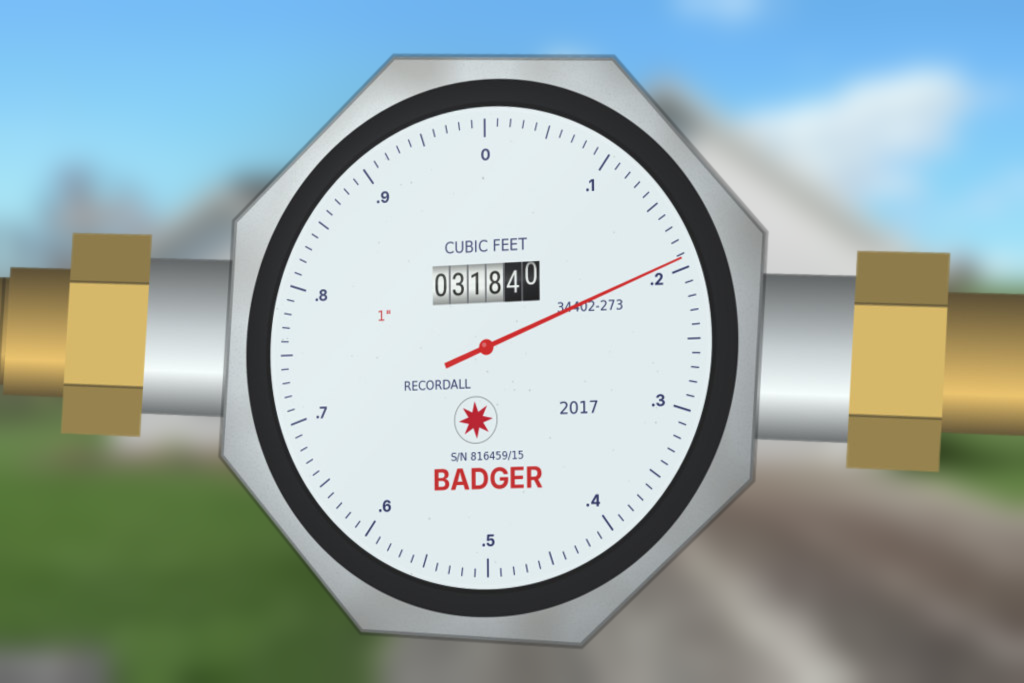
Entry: value=31840.19 unit=ft³
